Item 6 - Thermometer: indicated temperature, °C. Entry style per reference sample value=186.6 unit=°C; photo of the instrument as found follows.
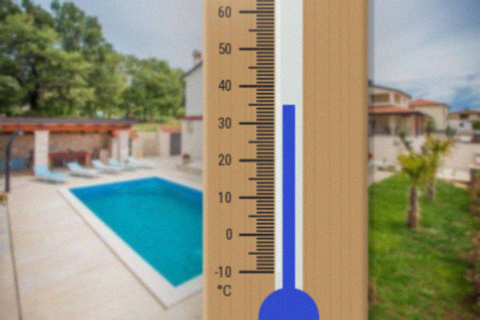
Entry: value=35 unit=°C
